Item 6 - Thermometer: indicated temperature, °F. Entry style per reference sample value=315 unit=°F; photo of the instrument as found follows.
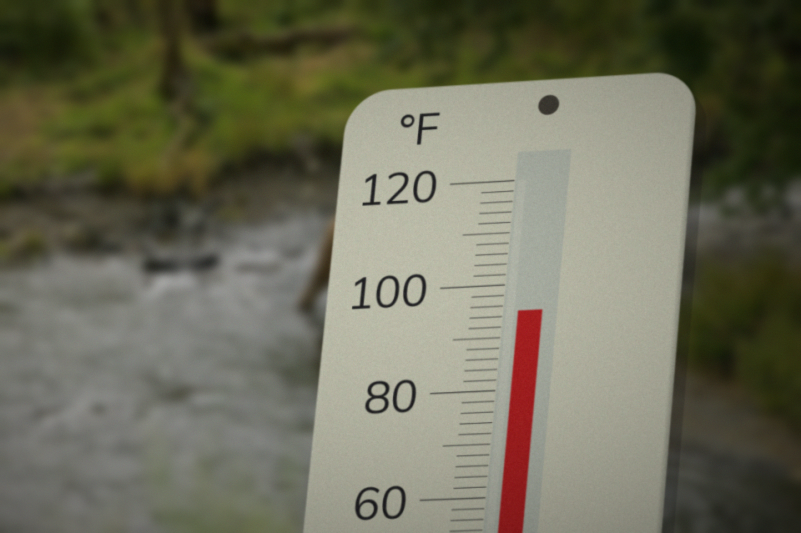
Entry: value=95 unit=°F
